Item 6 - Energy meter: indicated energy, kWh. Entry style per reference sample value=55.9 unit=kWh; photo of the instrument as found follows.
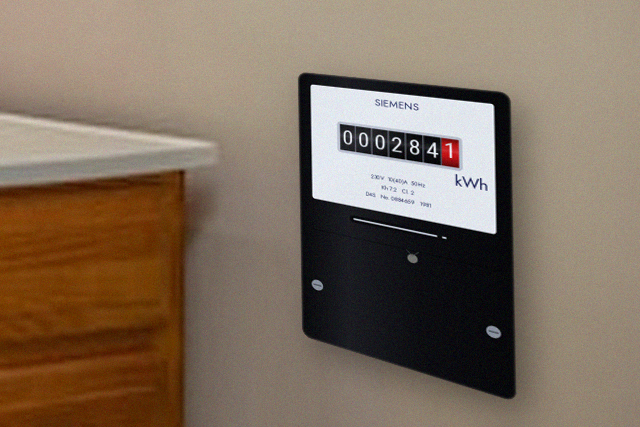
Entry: value=284.1 unit=kWh
